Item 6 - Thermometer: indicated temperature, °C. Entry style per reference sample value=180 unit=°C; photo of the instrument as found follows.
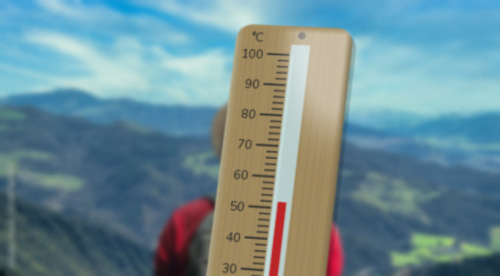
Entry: value=52 unit=°C
